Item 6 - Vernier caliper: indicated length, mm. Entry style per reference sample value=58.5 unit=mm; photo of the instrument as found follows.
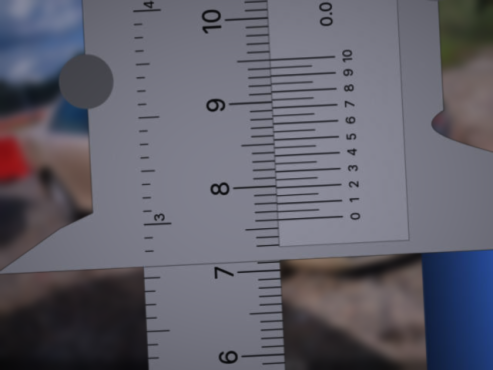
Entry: value=76.0 unit=mm
